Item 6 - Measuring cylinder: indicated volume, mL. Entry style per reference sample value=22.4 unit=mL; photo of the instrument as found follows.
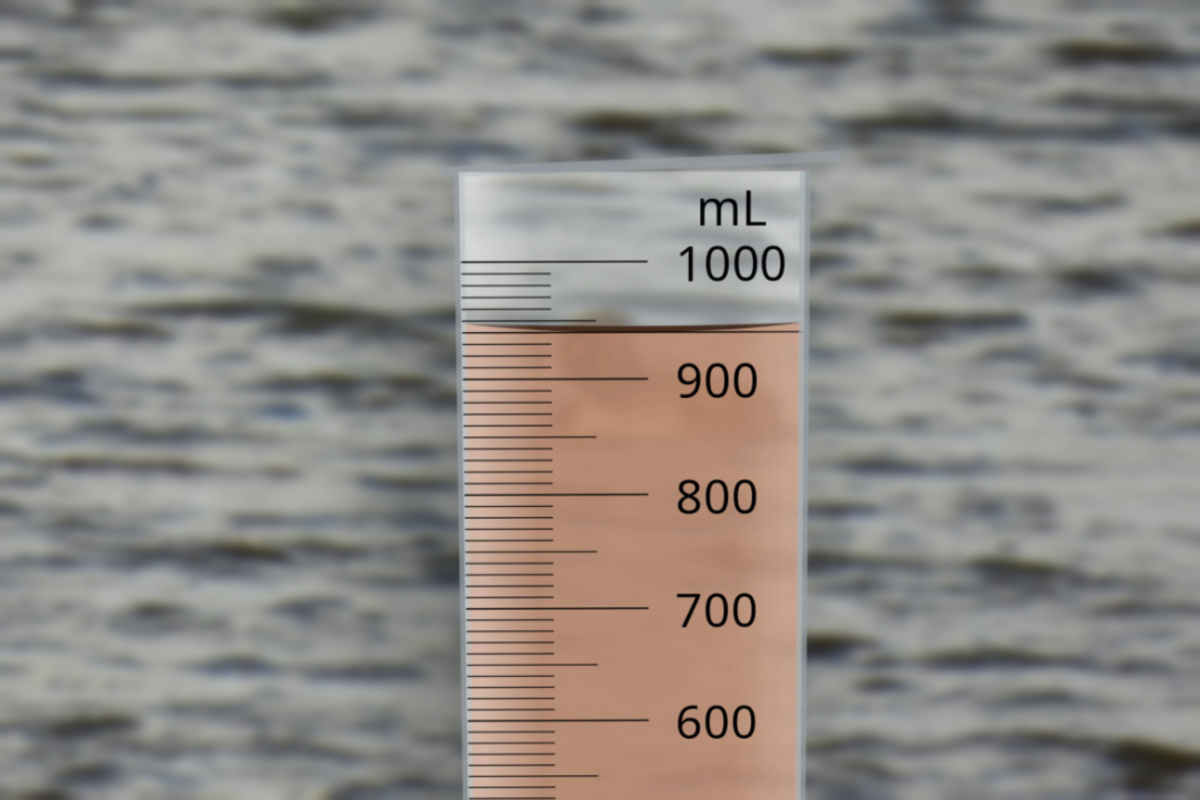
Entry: value=940 unit=mL
